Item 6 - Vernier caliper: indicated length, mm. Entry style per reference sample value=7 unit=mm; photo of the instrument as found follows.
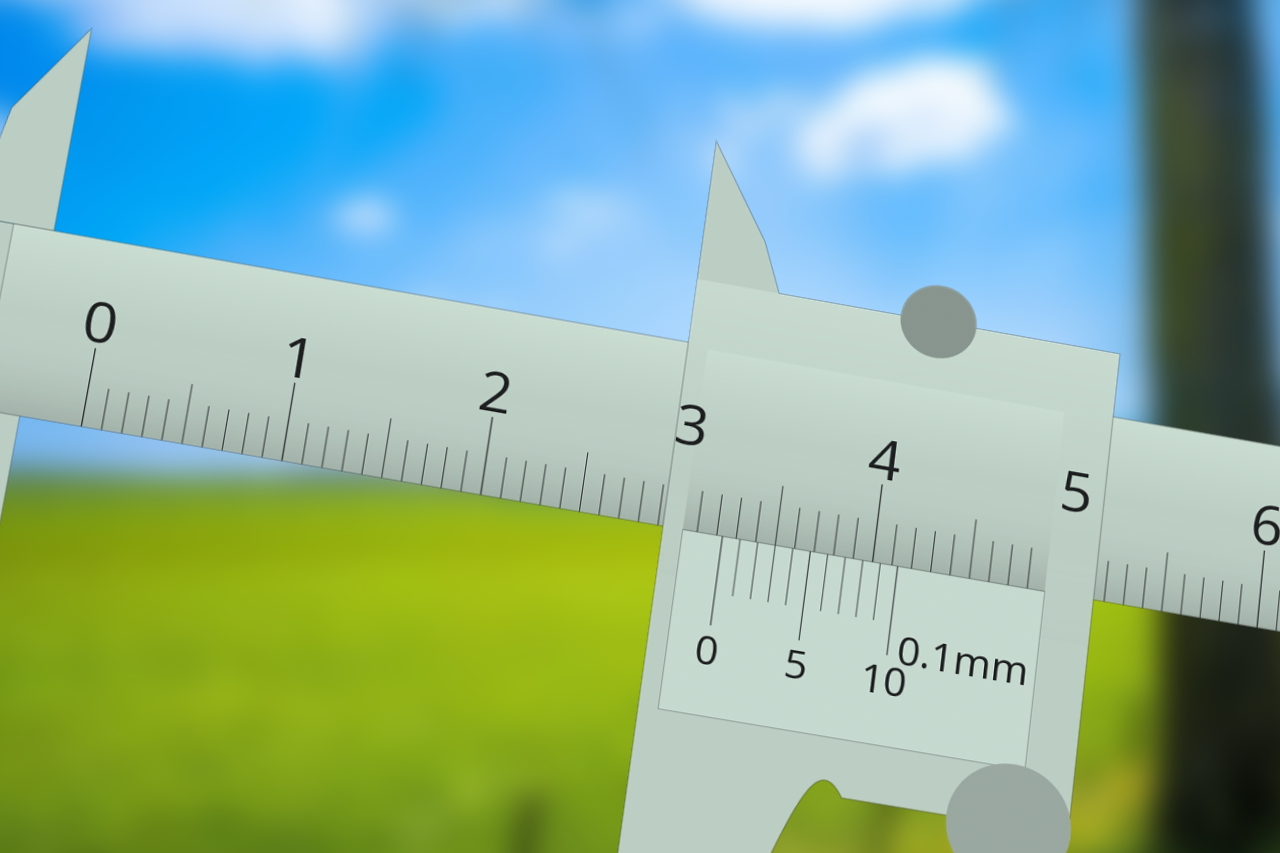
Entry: value=32.3 unit=mm
